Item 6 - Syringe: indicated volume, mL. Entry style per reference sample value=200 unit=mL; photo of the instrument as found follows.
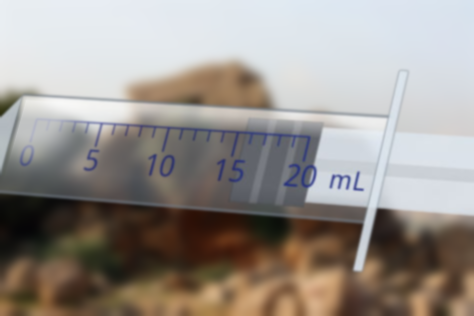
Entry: value=15.5 unit=mL
